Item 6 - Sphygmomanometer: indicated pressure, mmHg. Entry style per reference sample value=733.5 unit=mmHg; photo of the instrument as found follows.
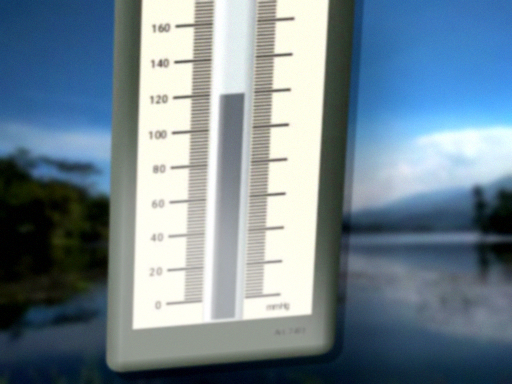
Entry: value=120 unit=mmHg
